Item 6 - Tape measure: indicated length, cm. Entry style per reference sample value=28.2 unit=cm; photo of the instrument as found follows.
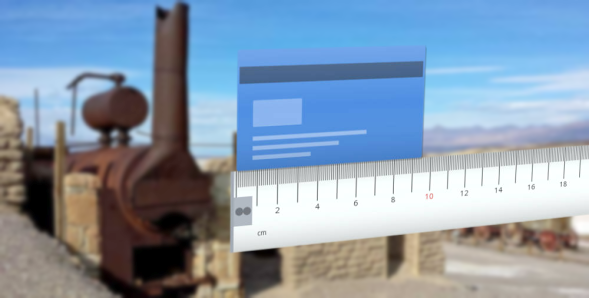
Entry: value=9.5 unit=cm
